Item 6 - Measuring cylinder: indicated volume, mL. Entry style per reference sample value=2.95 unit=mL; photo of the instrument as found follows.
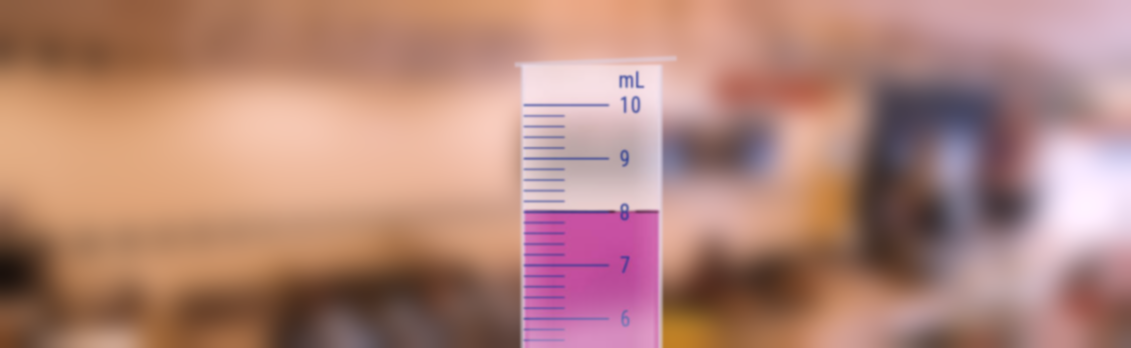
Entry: value=8 unit=mL
